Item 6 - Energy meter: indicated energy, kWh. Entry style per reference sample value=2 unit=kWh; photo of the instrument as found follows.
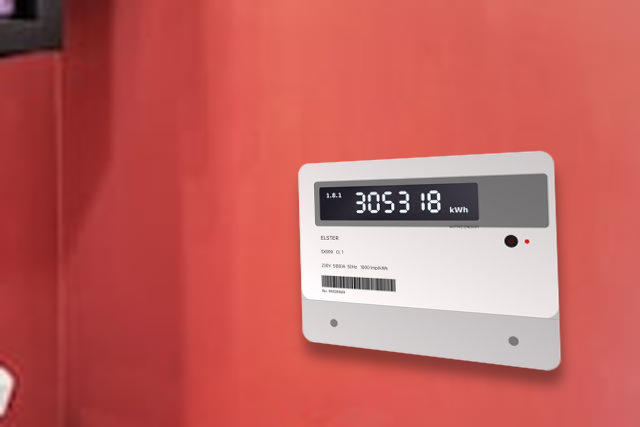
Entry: value=305318 unit=kWh
